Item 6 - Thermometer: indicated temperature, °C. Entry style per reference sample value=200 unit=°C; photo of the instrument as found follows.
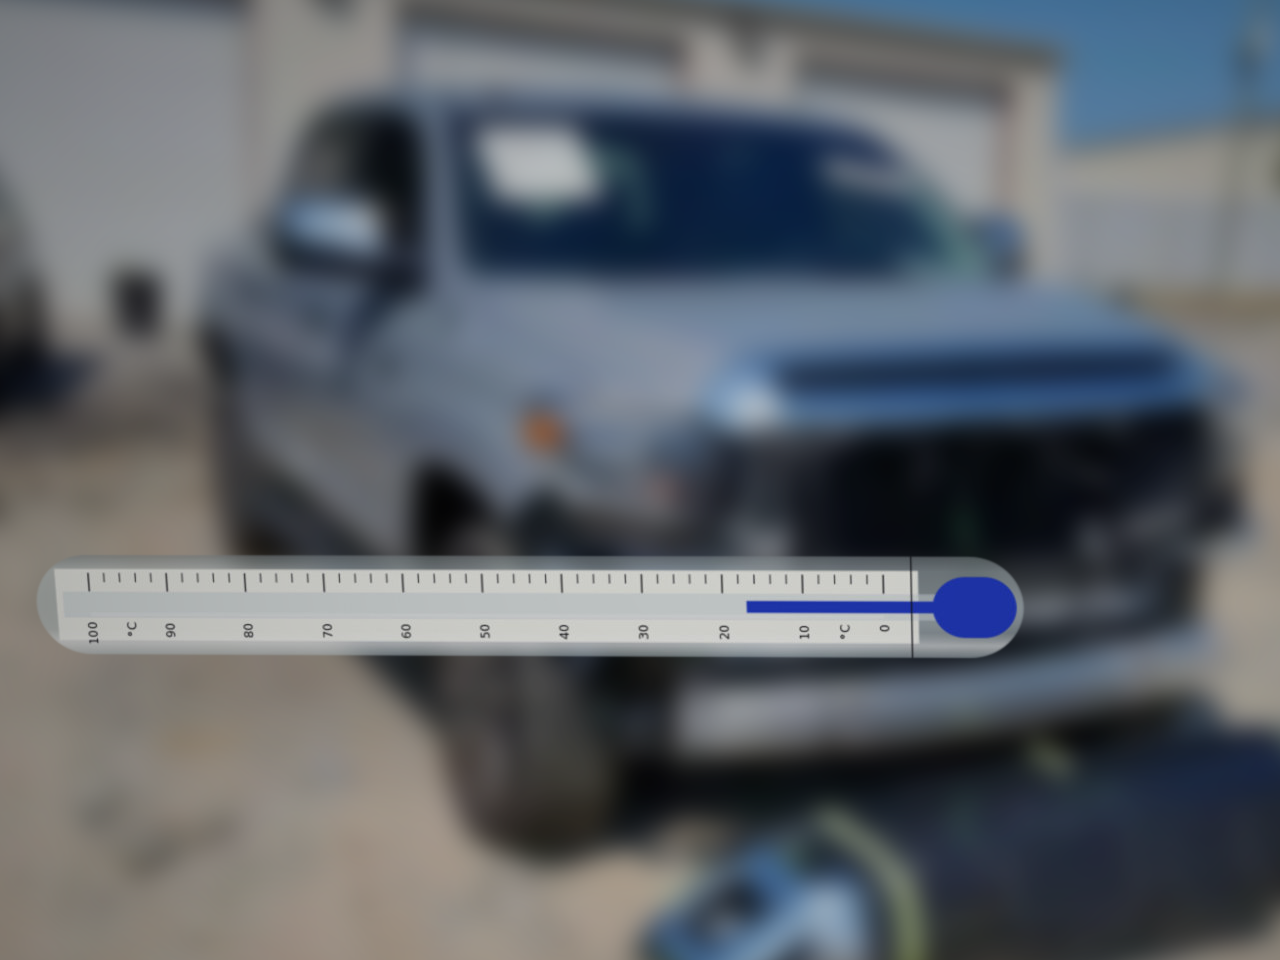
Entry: value=17 unit=°C
